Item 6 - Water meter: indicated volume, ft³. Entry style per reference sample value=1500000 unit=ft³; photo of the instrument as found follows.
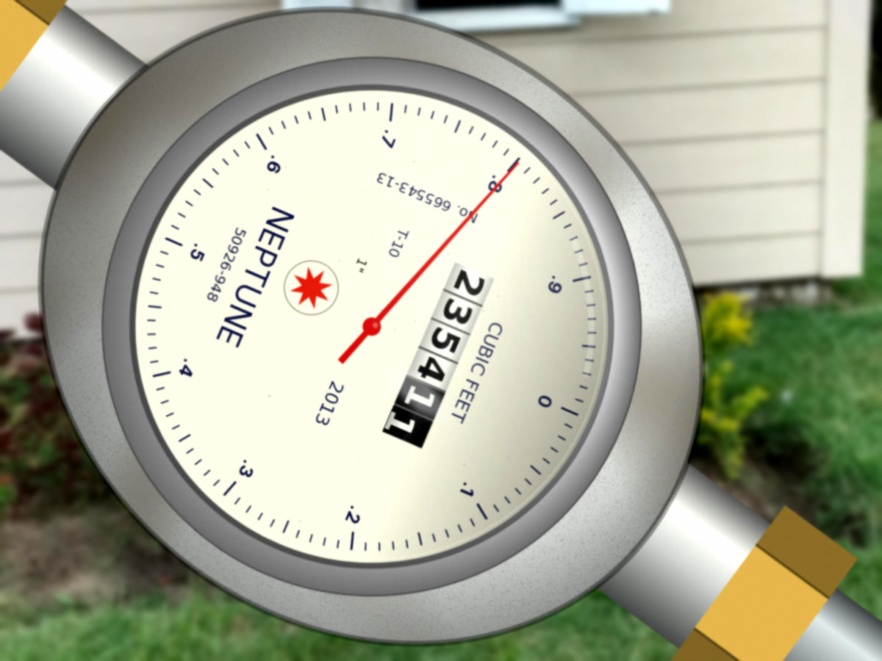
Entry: value=235410.80 unit=ft³
